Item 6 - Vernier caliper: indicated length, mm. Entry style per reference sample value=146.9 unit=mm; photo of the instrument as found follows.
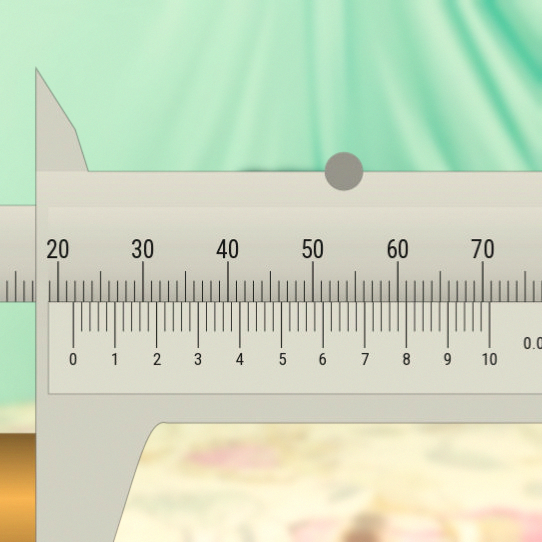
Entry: value=21.8 unit=mm
